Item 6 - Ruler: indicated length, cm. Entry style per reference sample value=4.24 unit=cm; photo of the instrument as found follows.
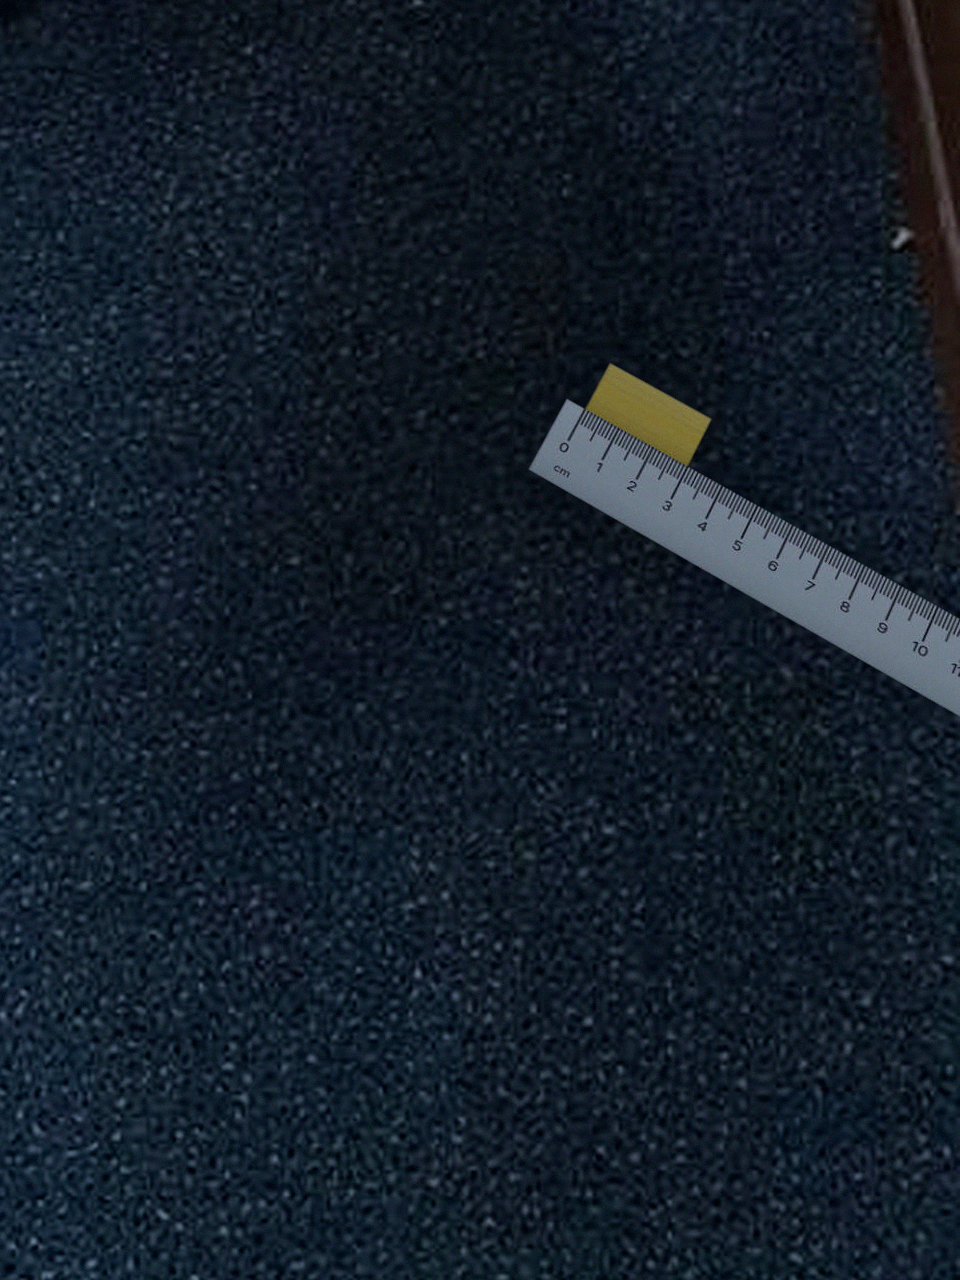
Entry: value=3 unit=cm
